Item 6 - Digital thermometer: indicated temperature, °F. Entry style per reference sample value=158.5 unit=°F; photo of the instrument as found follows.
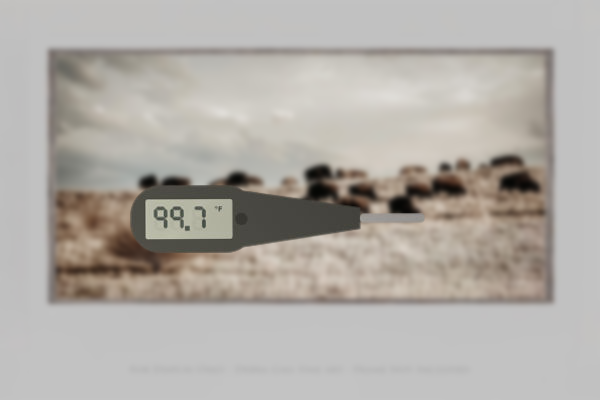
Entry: value=99.7 unit=°F
